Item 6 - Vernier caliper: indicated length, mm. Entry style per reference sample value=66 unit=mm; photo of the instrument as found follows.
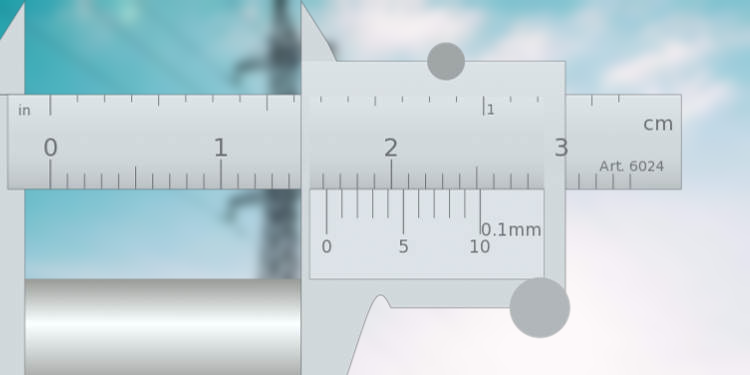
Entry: value=16.2 unit=mm
